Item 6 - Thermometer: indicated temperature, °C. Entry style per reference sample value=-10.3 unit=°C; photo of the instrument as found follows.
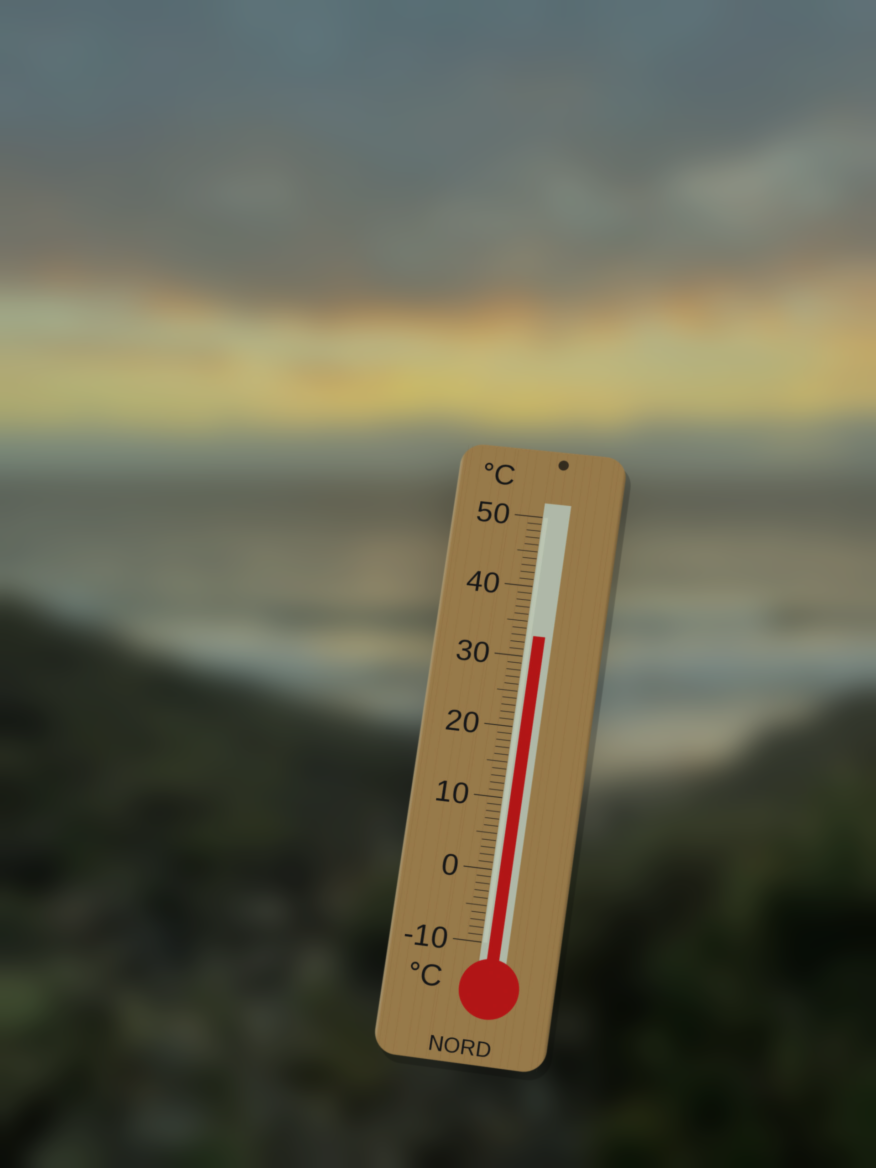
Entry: value=33 unit=°C
